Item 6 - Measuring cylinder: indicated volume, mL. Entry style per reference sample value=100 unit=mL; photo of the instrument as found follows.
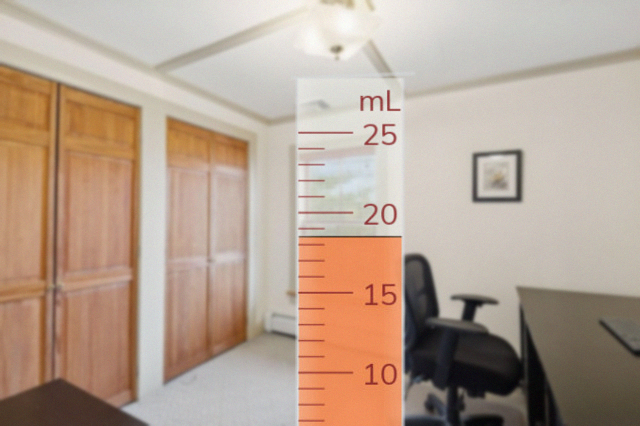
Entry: value=18.5 unit=mL
